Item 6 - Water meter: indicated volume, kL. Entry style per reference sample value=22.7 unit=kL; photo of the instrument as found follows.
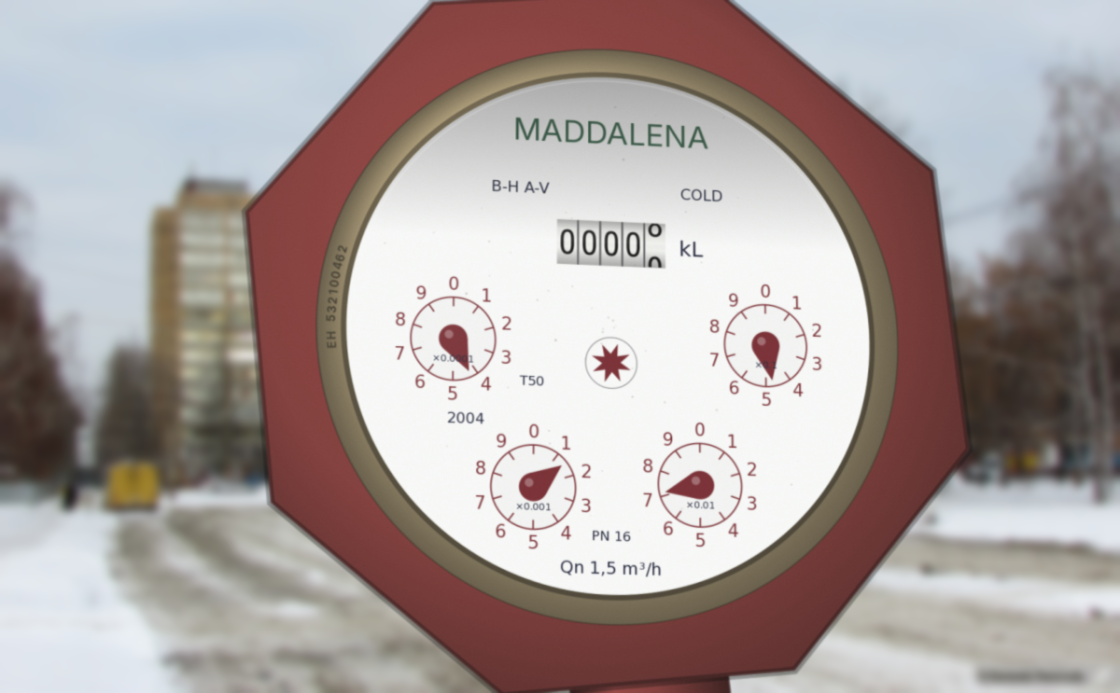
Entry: value=8.4714 unit=kL
